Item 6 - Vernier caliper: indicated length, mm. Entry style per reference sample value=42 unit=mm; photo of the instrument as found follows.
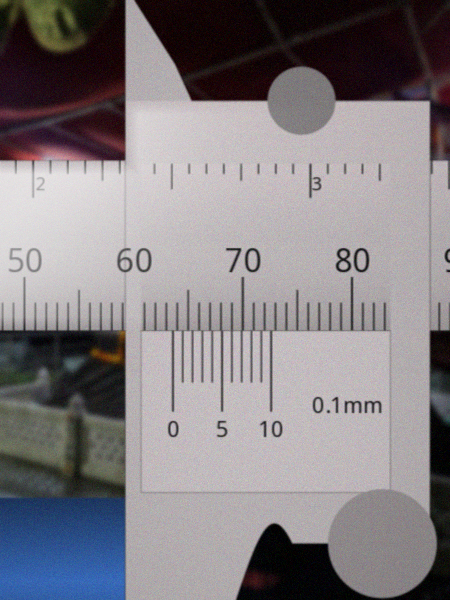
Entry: value=63.6 unit=mm
